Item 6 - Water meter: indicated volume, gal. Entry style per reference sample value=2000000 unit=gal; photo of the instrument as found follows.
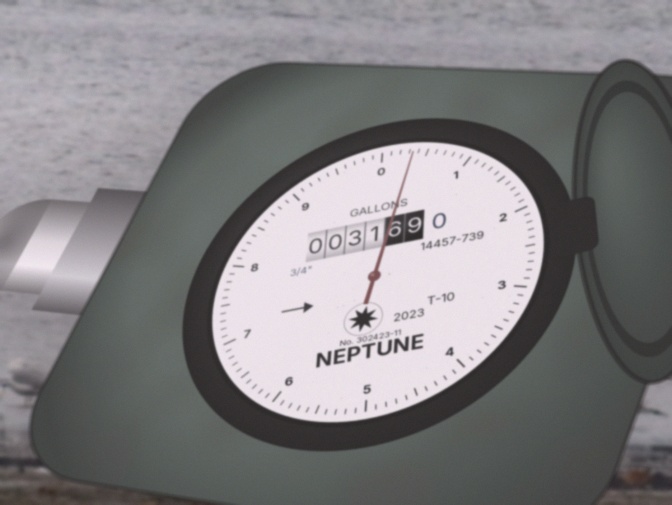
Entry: value=31690.3 unit=gal
